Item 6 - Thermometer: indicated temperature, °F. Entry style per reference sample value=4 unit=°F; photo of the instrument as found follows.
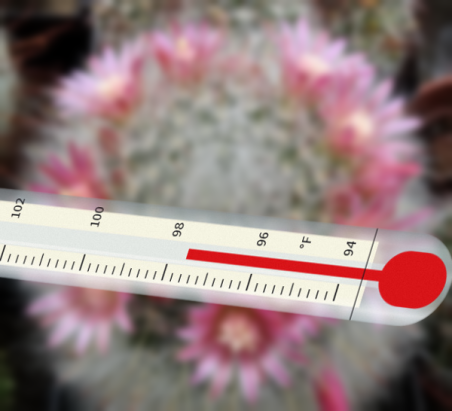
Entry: value=97.6 unit=°F
